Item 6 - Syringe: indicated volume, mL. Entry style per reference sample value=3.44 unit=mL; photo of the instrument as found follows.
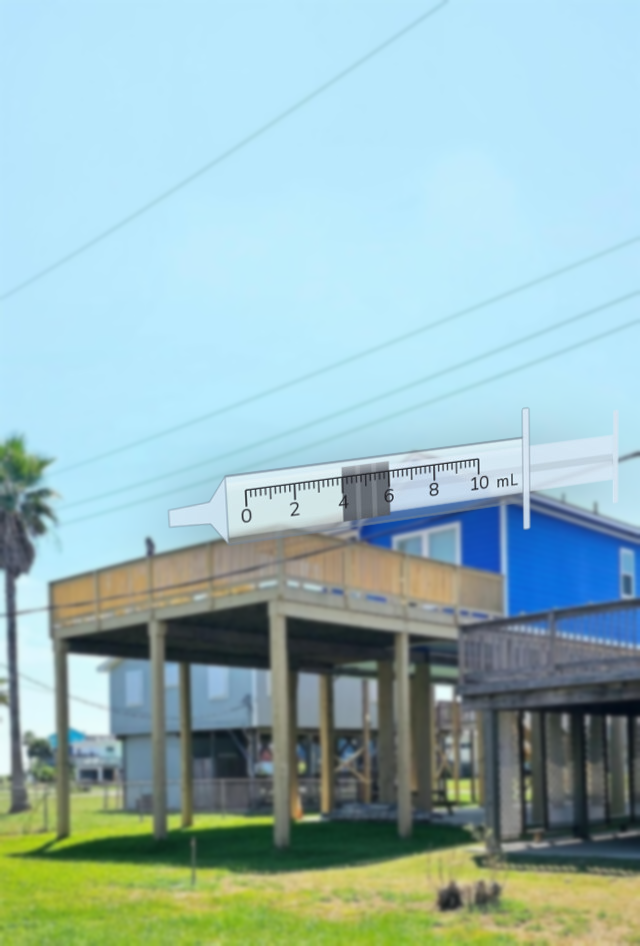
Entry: value=4 unit=mL
